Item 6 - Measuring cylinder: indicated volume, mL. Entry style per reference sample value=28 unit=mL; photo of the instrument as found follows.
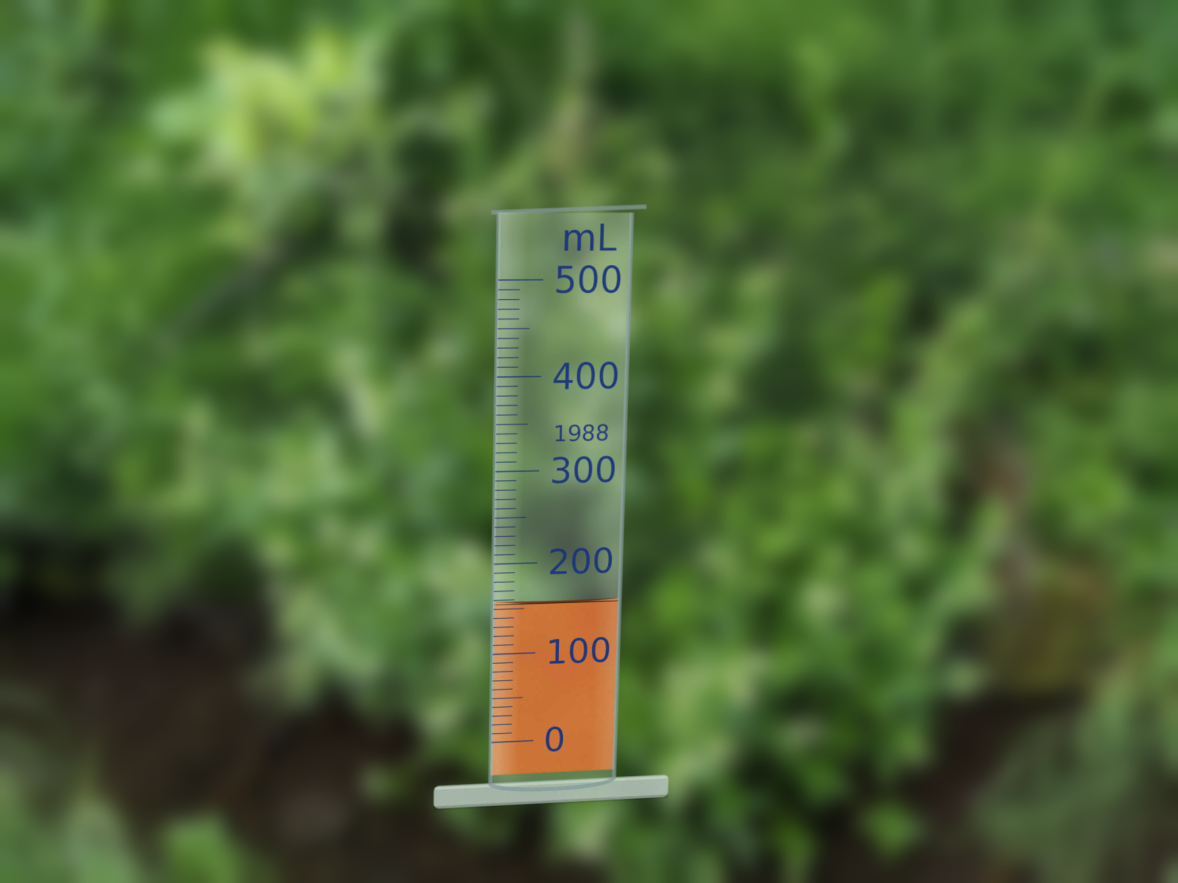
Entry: value=155 unit=mL
